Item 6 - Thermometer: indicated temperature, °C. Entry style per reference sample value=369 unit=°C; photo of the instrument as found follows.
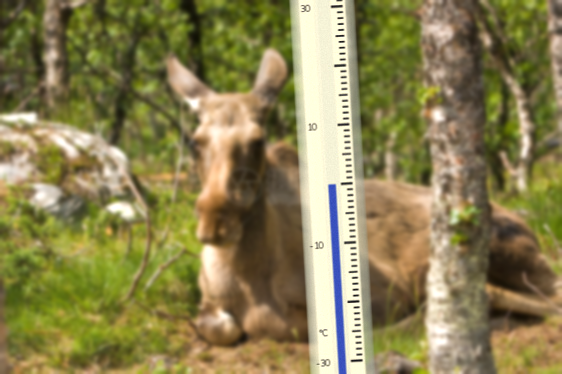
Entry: value=0 unit=°C
